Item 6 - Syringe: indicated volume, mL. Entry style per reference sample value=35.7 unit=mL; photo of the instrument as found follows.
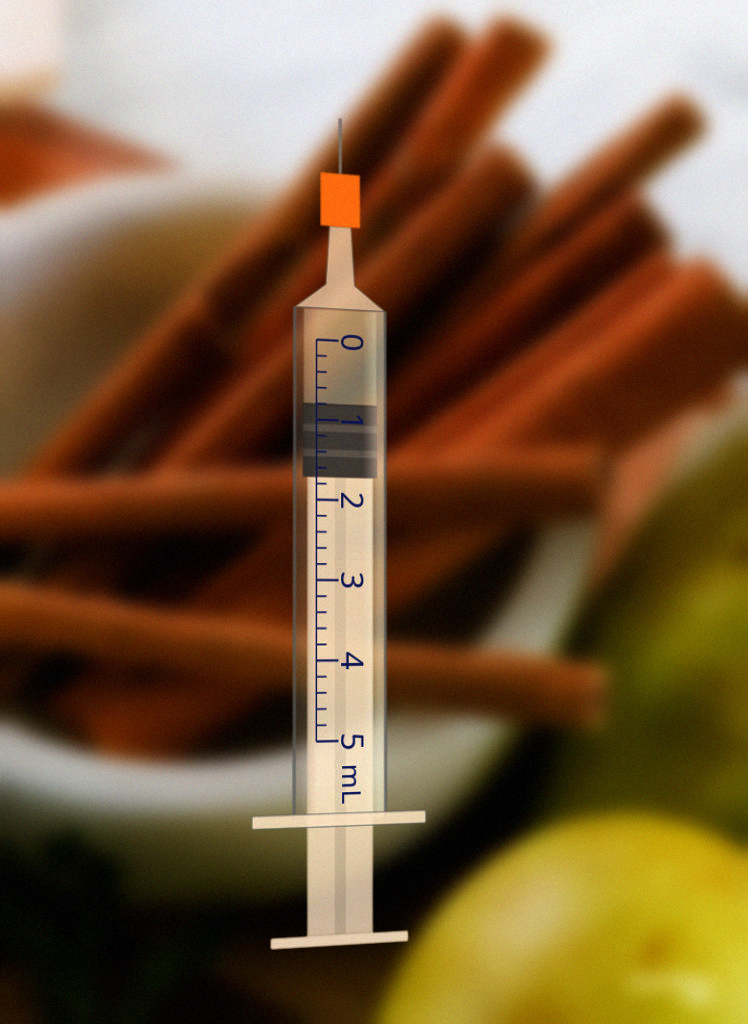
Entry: value=0.8 unit=mL
